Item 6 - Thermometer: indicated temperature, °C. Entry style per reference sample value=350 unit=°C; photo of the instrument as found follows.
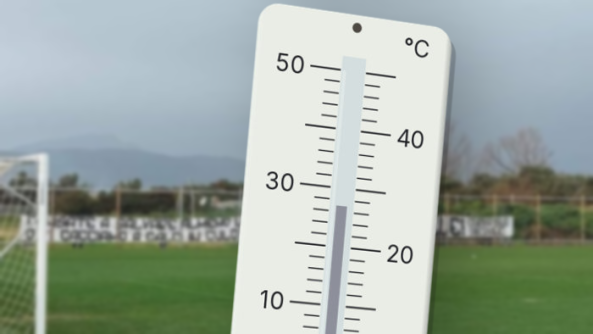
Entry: value=27 unit=°C
